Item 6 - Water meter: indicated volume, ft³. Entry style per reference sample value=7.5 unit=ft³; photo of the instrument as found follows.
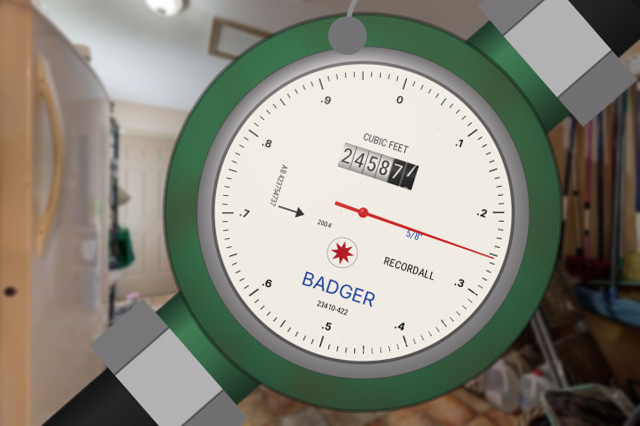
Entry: value=245877.25 unit=ft³
